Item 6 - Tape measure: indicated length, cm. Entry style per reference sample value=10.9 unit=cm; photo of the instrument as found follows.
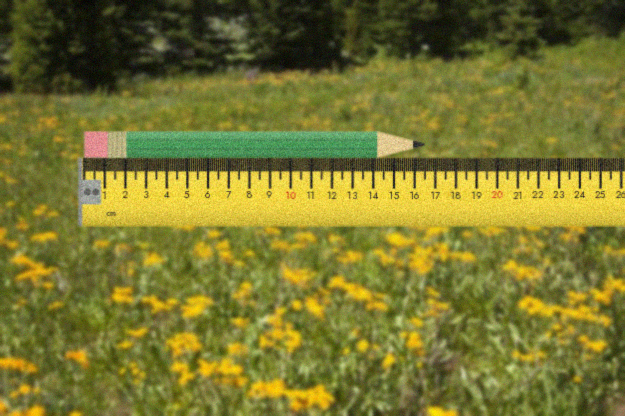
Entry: value=16.5 unit=cm
